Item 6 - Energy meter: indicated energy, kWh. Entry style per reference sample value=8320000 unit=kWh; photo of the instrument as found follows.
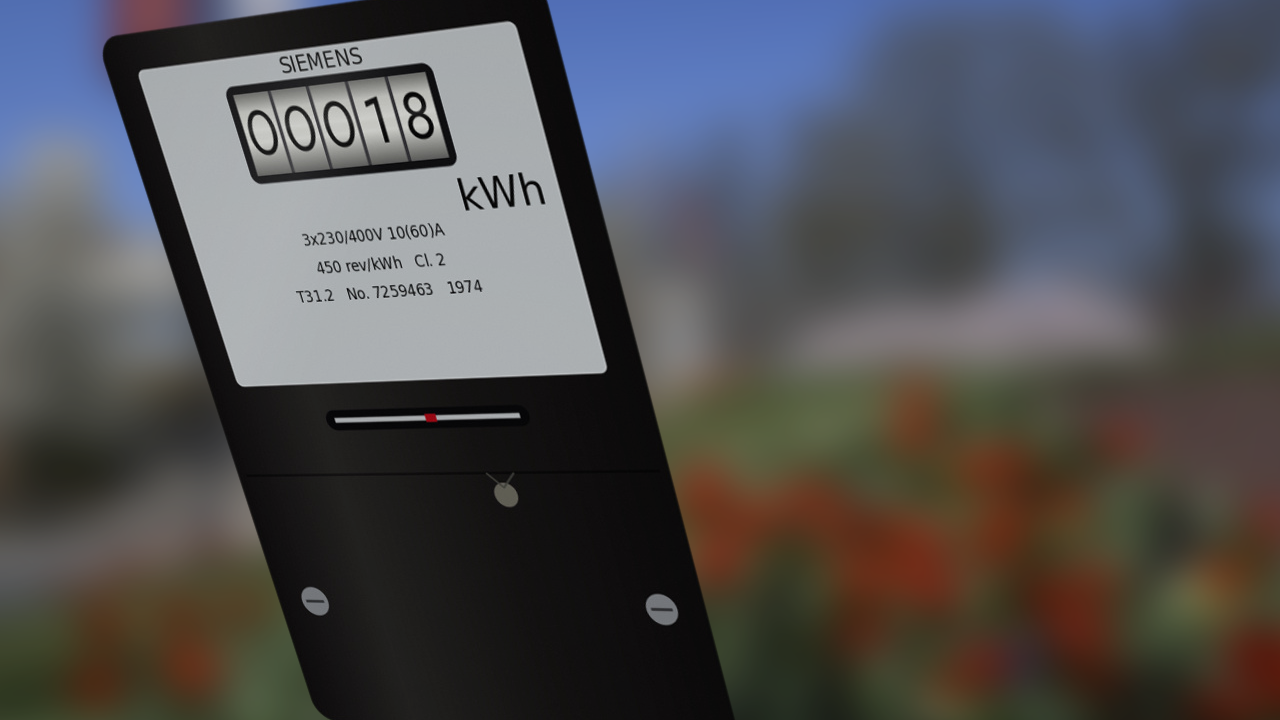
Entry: value=18 unit=kWh
